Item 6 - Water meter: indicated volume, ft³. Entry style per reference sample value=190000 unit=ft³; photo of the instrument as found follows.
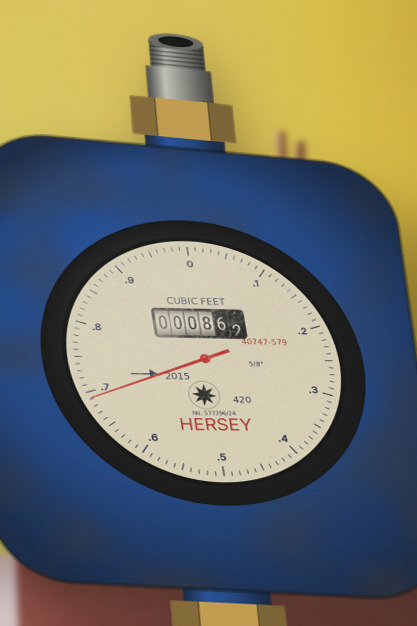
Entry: value=861.69 unit=ft³
